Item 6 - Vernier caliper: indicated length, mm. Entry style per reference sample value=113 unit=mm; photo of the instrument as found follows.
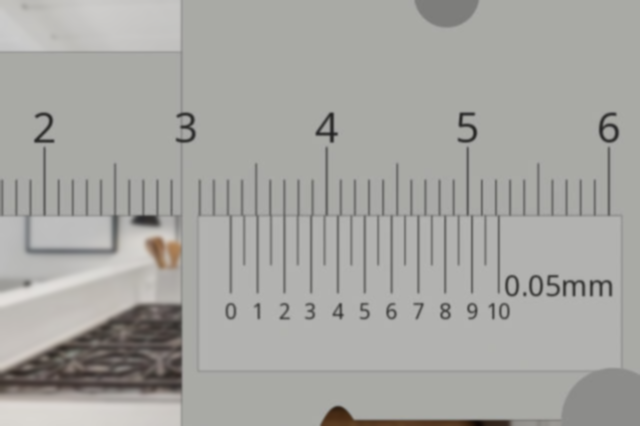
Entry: value=33.2 unit=mm
